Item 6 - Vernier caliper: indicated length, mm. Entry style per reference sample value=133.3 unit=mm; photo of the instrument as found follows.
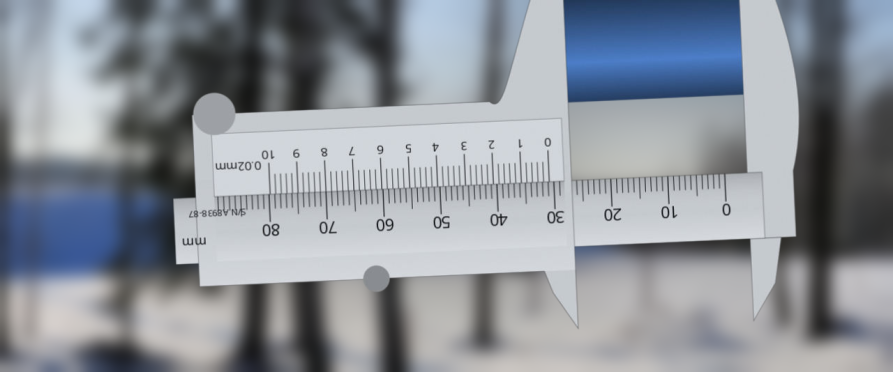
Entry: value=30.8 unit=mm
